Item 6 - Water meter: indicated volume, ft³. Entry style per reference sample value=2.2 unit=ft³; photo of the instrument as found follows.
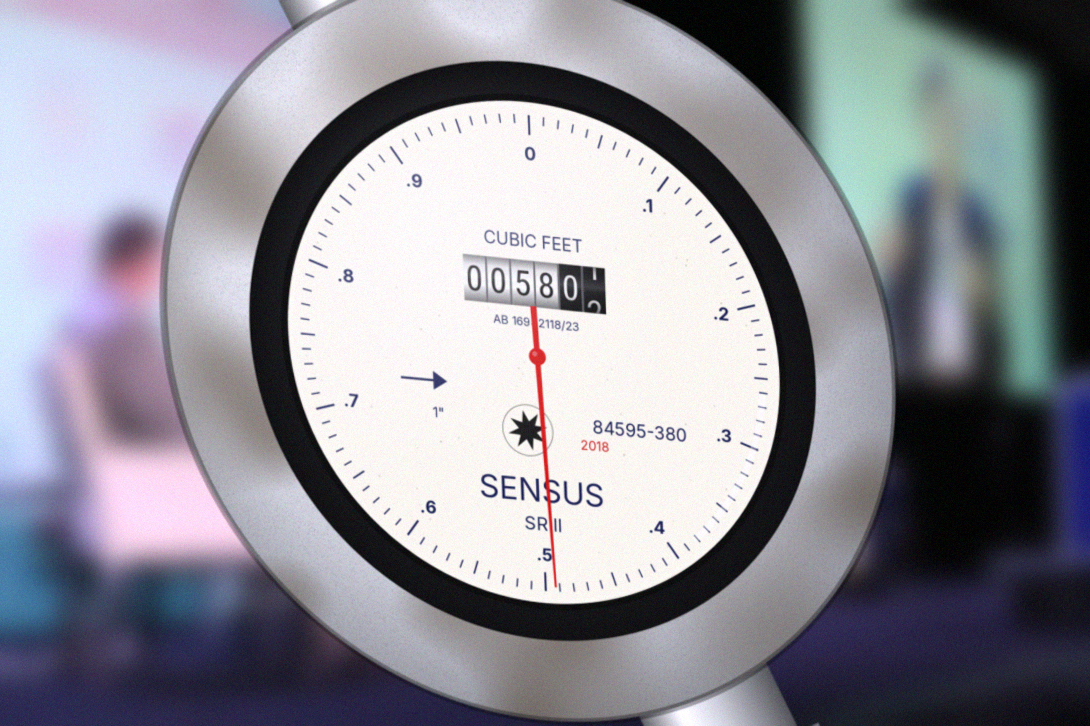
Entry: value=5801.49 unit=ft³
